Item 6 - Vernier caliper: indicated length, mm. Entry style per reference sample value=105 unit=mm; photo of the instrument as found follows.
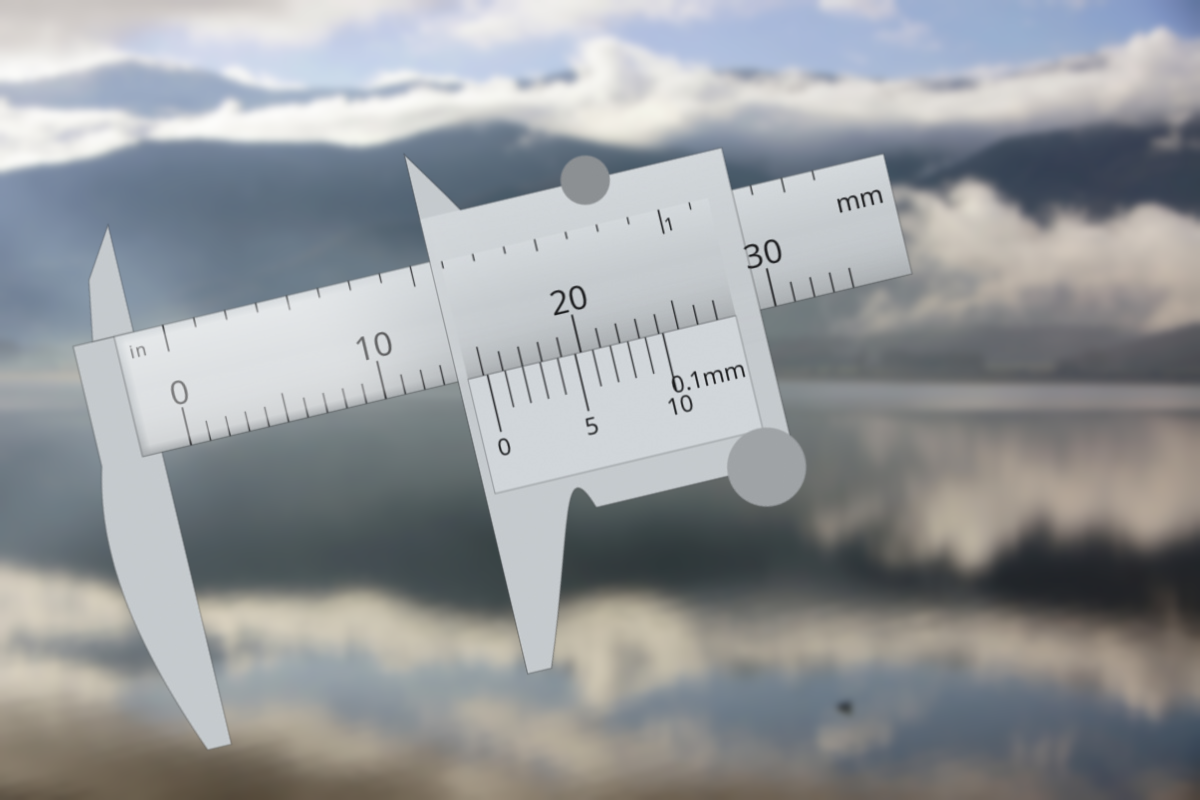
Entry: value=15.2 unit=mm
